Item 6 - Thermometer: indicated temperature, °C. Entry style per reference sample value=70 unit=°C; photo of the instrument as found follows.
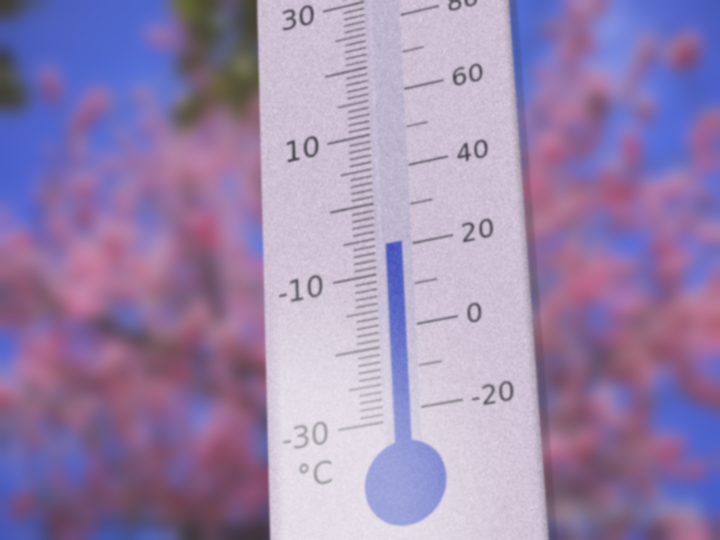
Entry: value=-6 unit=°C
